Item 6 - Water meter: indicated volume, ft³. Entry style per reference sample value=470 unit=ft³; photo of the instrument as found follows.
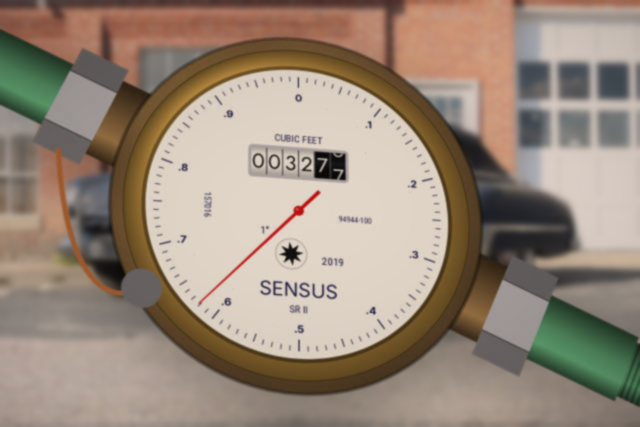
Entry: value=3276.62 unit=ft³
